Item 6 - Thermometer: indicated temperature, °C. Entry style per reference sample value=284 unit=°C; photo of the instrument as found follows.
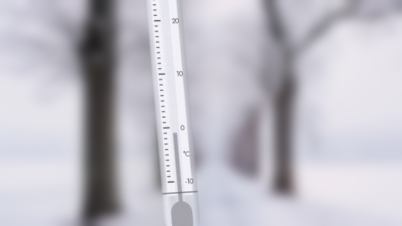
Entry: value=-1 unit=°C
